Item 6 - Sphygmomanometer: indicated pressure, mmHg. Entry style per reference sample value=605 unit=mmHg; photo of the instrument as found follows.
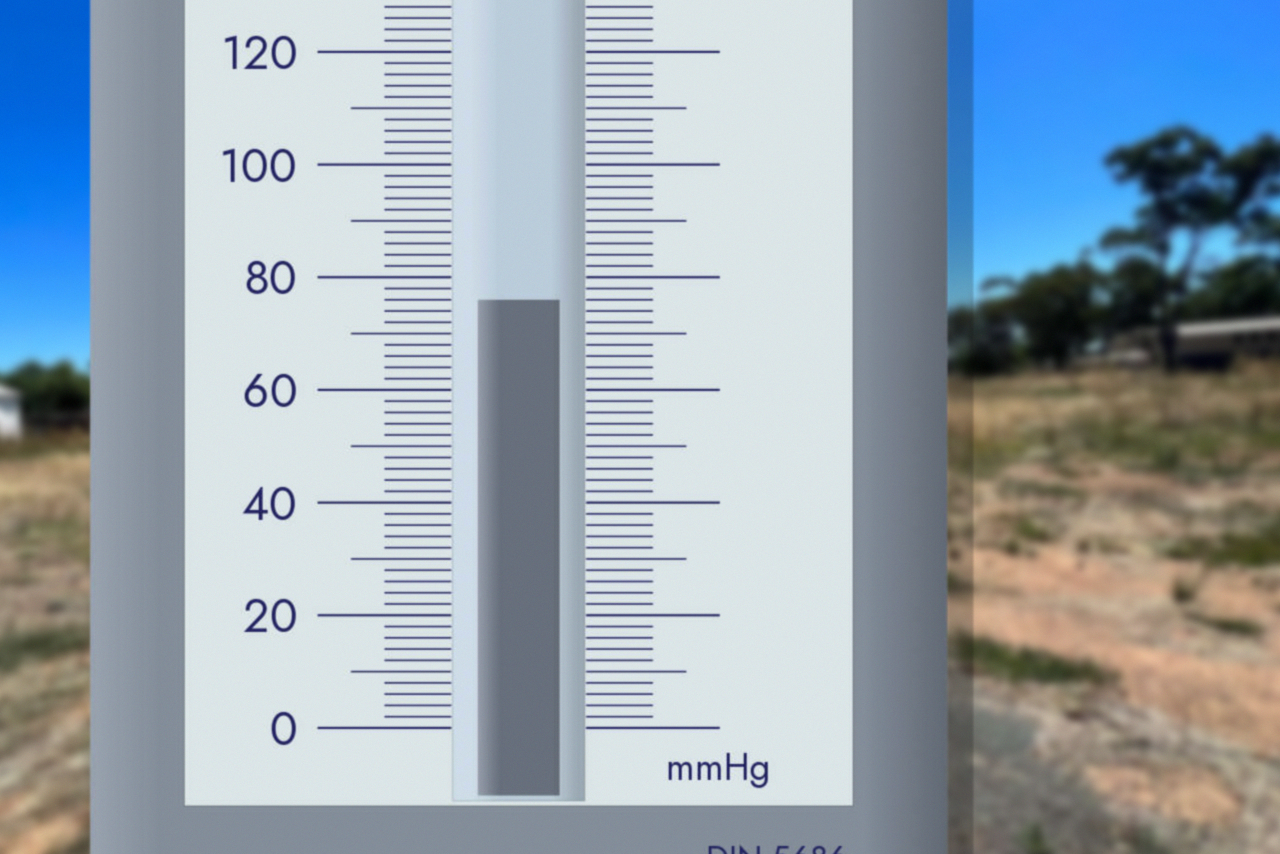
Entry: value=76 unit=mmHg
